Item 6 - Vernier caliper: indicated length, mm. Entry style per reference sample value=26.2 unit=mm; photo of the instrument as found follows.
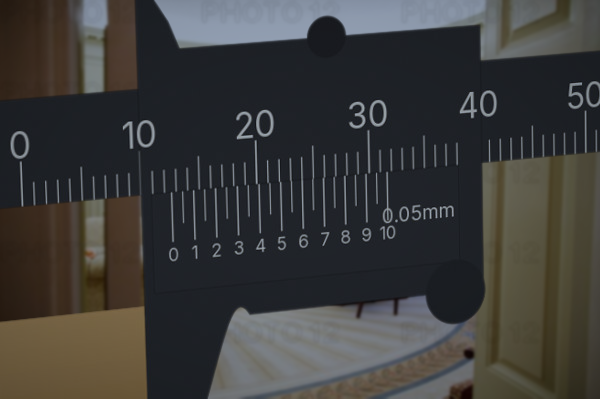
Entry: value=12.6 unit=mm
